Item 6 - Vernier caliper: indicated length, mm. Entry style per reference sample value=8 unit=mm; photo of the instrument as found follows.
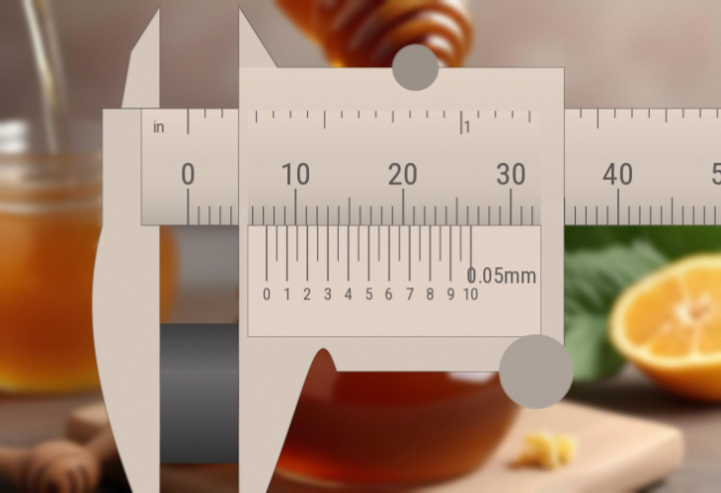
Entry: value=7.3 unit=mm
